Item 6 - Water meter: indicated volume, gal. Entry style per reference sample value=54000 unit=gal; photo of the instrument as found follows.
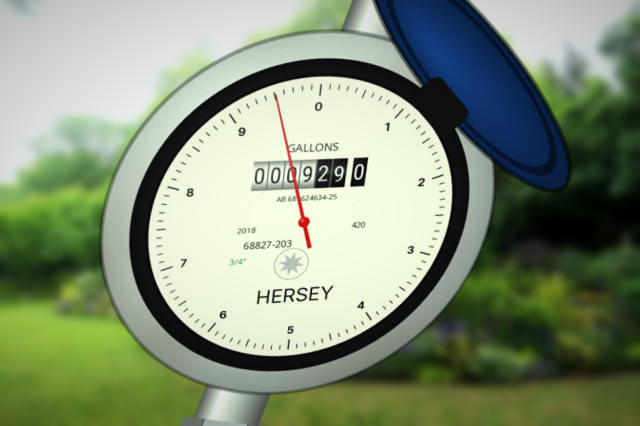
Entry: value=9289.5 unit=gal
